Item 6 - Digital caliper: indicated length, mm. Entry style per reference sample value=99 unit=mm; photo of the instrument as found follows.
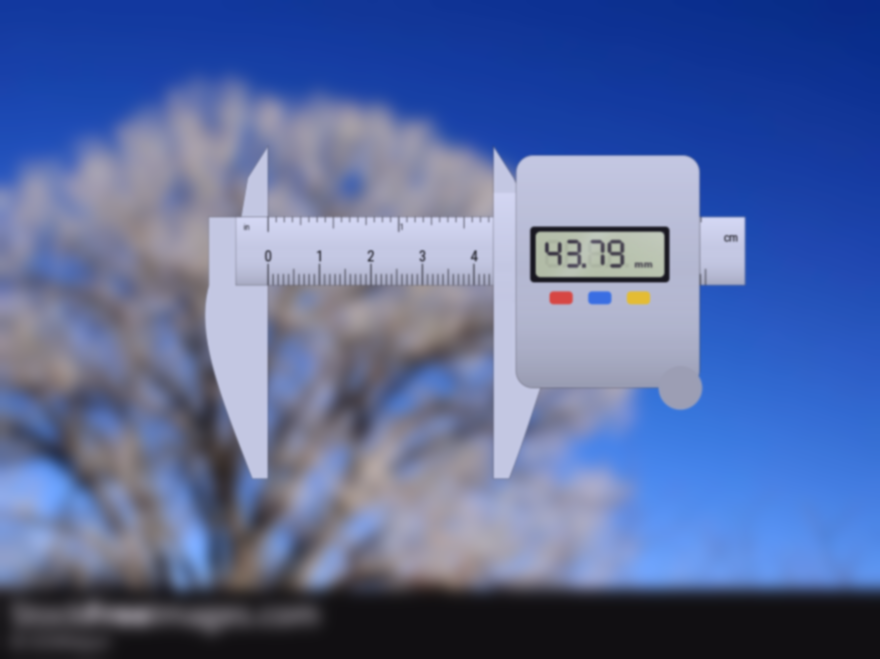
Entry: value=43.79 unit=mm
